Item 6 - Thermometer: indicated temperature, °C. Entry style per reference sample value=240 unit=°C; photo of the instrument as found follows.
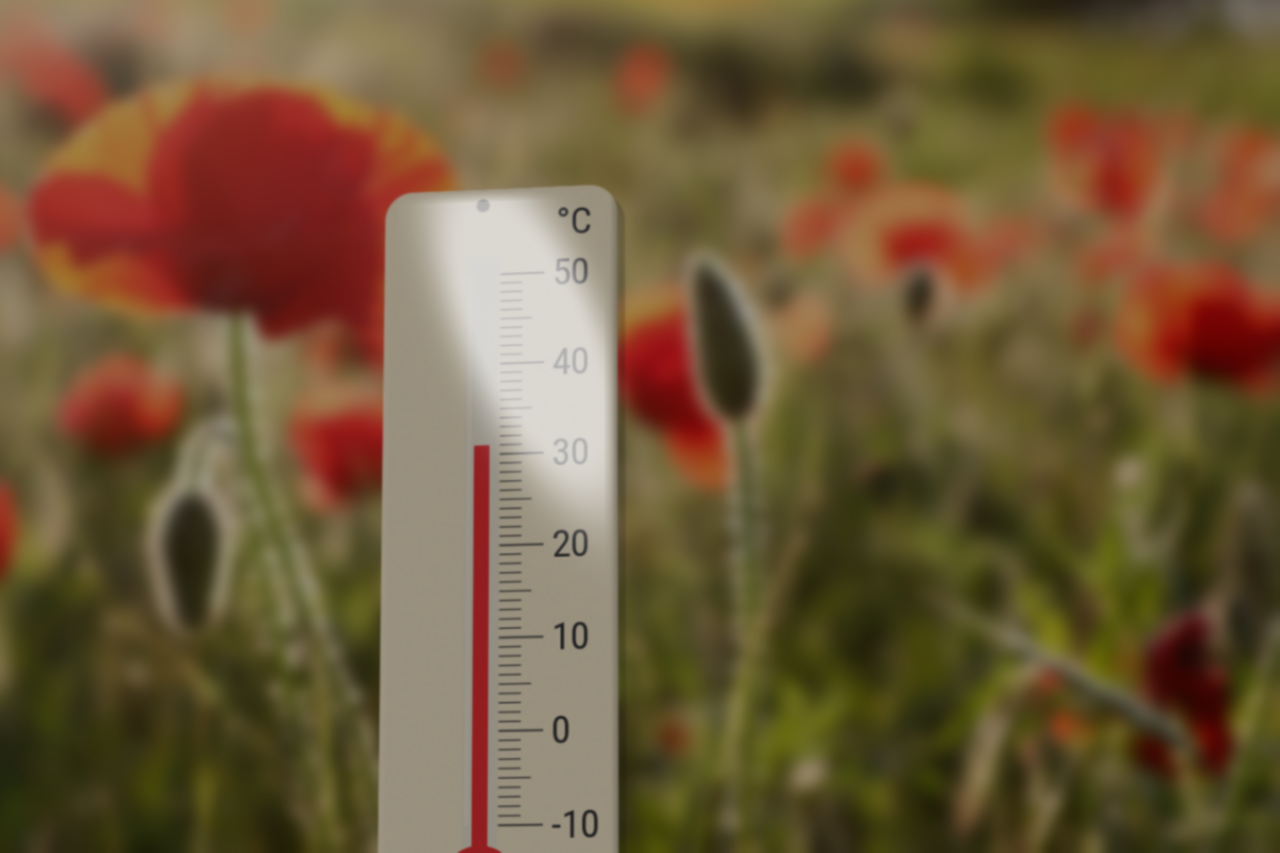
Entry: value=31 unit=°C
